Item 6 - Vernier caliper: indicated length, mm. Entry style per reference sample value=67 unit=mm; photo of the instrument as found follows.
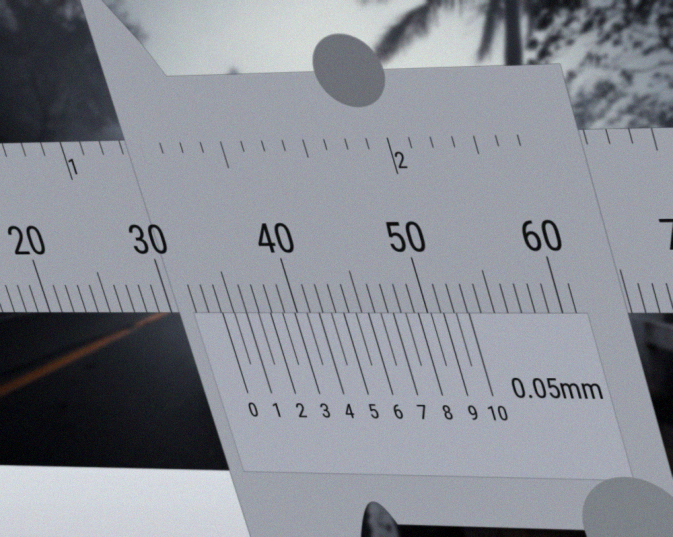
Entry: value=34.1 unit=mm
